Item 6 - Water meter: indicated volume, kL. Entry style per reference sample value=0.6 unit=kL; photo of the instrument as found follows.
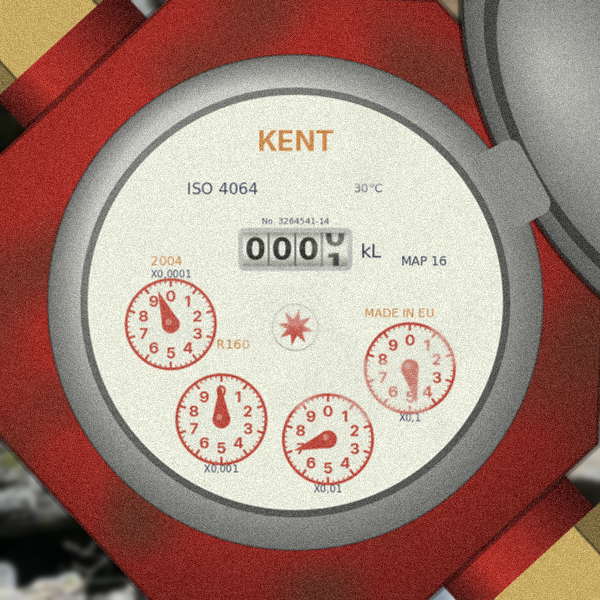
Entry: value=0.4699 unit=kL
